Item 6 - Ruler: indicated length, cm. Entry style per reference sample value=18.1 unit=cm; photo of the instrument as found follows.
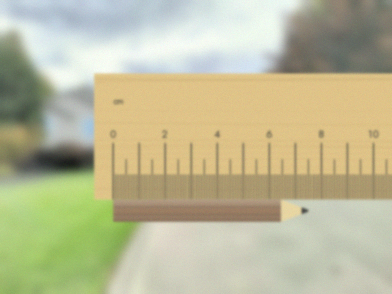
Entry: value=7.5 unit=cm
